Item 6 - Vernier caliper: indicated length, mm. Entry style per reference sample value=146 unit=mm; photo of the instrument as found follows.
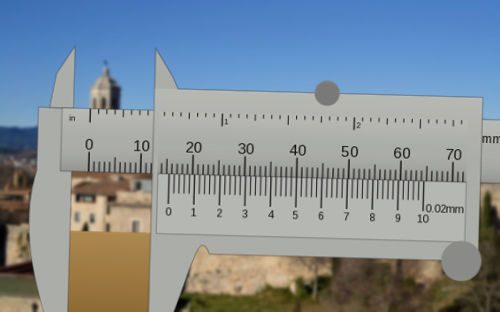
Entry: value=15.5 unit=mm
